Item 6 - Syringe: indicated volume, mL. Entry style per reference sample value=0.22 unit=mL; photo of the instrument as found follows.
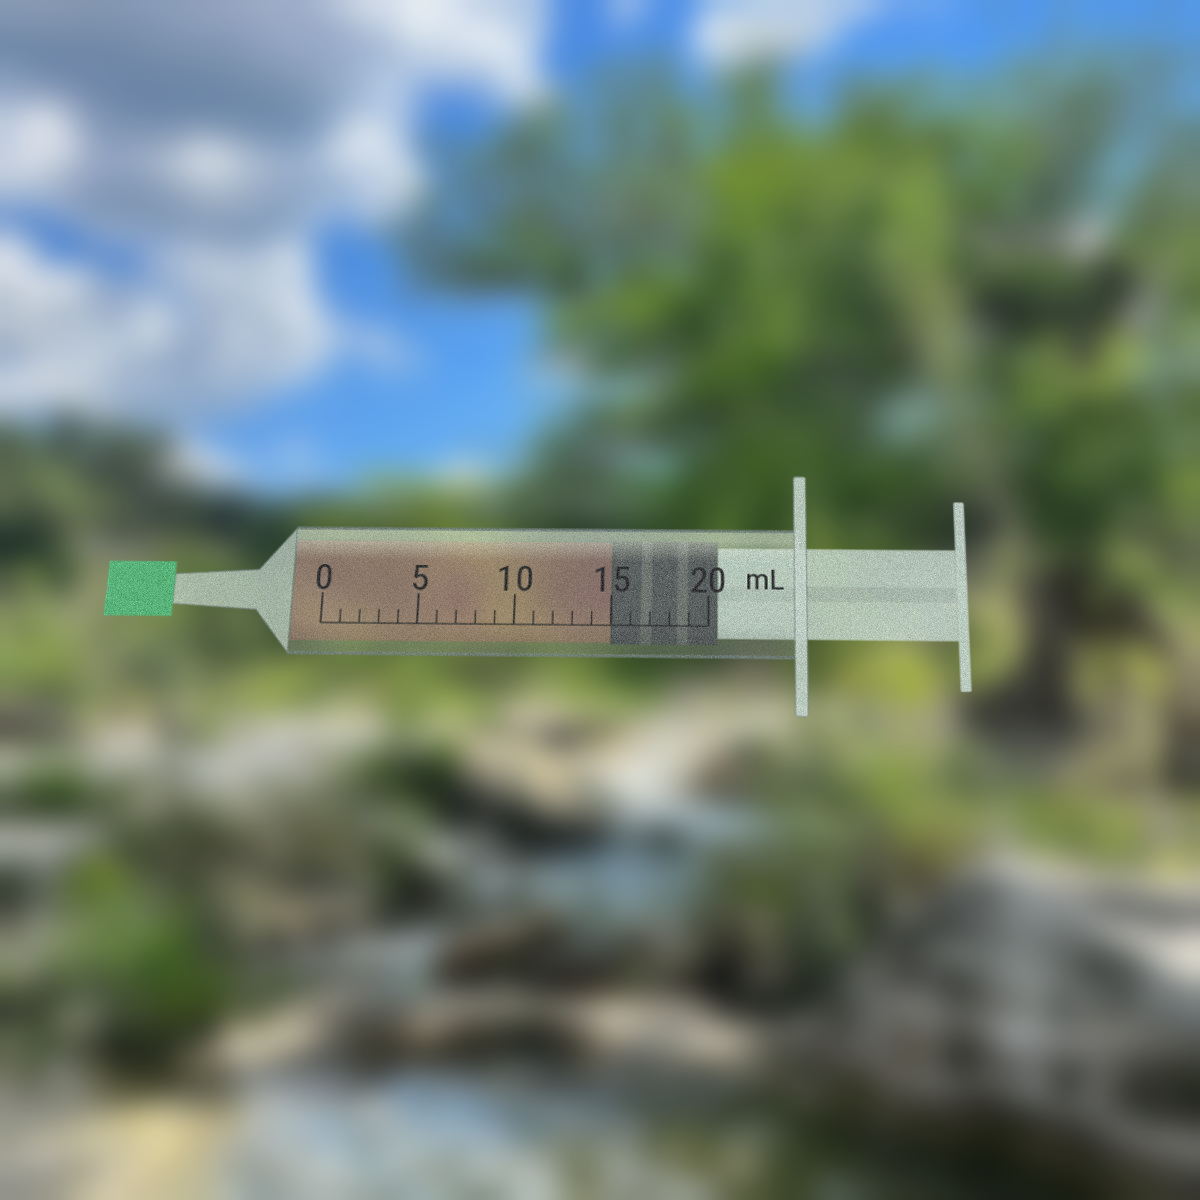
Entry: value=15 unit=mL
